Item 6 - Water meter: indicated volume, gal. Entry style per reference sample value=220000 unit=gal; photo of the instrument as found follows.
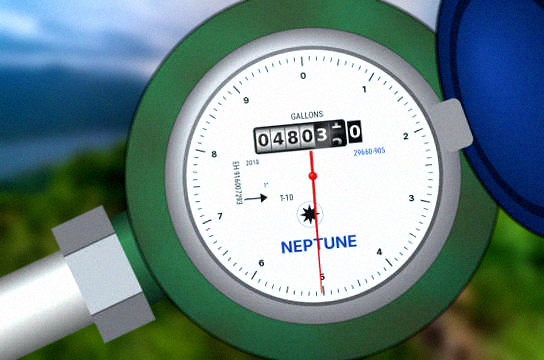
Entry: value=480315.0 unit=gal
